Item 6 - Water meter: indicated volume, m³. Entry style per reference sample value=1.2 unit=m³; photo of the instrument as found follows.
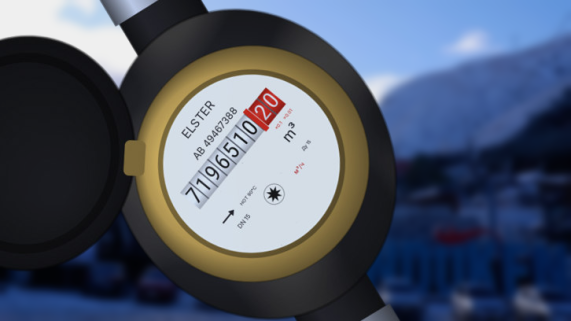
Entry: value=7196510.20 unit=m³
